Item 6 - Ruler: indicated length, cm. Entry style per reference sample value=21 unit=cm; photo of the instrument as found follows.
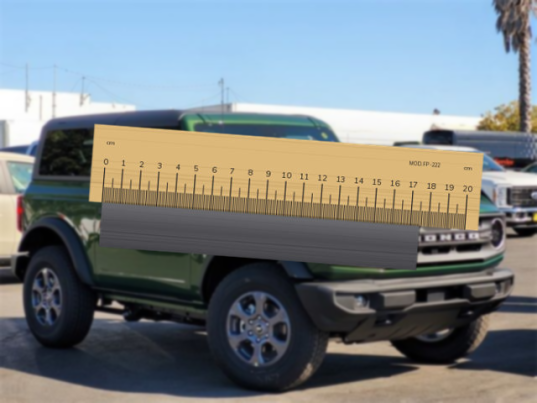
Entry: value=17.5 unit=cm
